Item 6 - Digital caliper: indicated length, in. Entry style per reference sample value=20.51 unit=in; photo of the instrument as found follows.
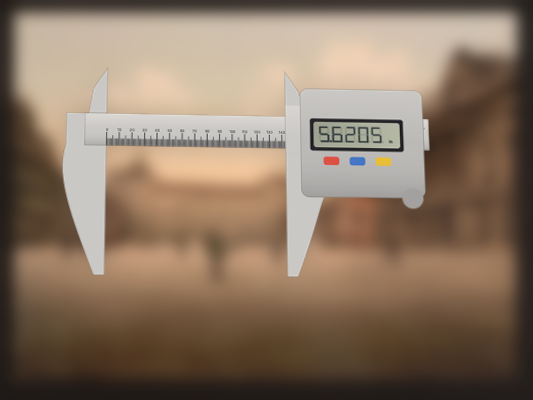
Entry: value=5.6205 unit=in
